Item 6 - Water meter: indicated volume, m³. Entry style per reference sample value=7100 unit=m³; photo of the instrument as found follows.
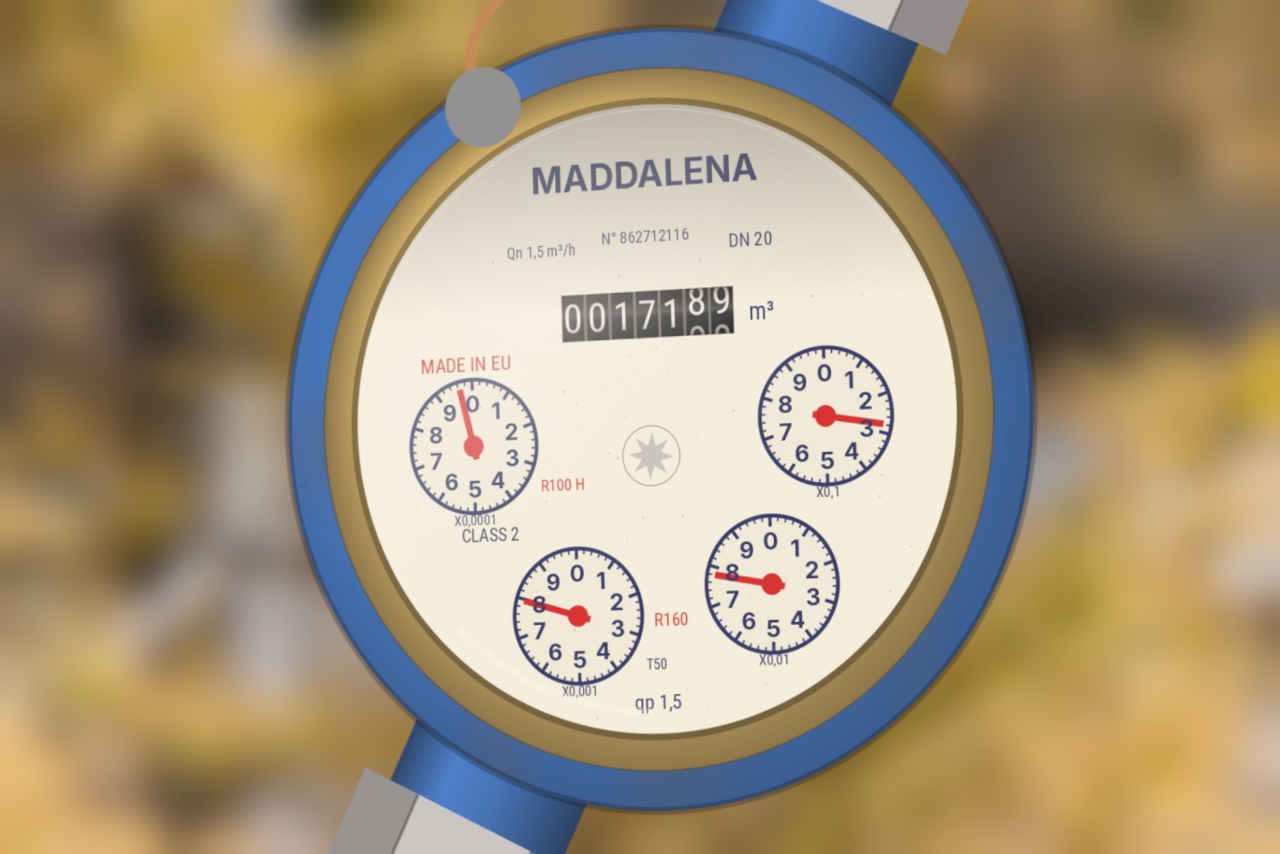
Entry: value=17189.2779 unit=m³
